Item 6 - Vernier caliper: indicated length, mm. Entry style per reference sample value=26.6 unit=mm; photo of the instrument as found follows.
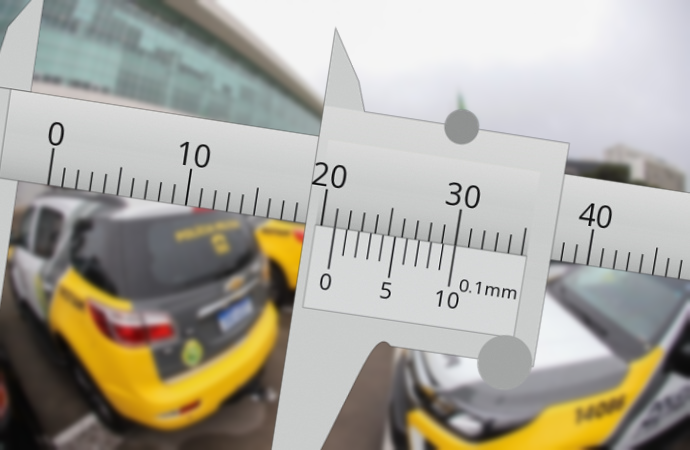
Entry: value=21.0 unit=mm
